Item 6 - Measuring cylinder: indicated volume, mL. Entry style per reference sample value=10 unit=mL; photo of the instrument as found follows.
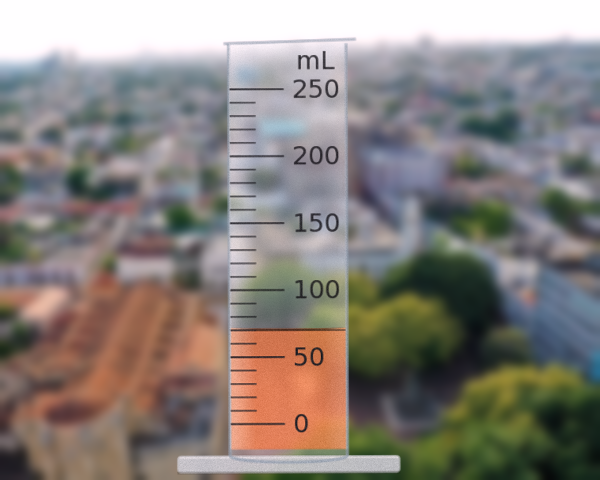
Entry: value=70 unit=mL
